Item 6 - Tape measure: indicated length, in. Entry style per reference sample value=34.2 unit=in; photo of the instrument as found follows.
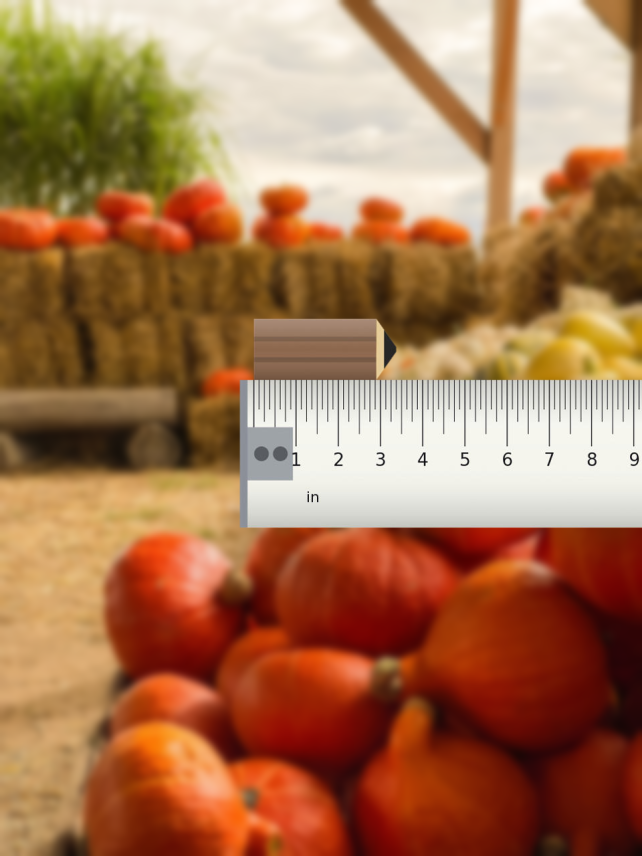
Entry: value=3.375 unit=in
